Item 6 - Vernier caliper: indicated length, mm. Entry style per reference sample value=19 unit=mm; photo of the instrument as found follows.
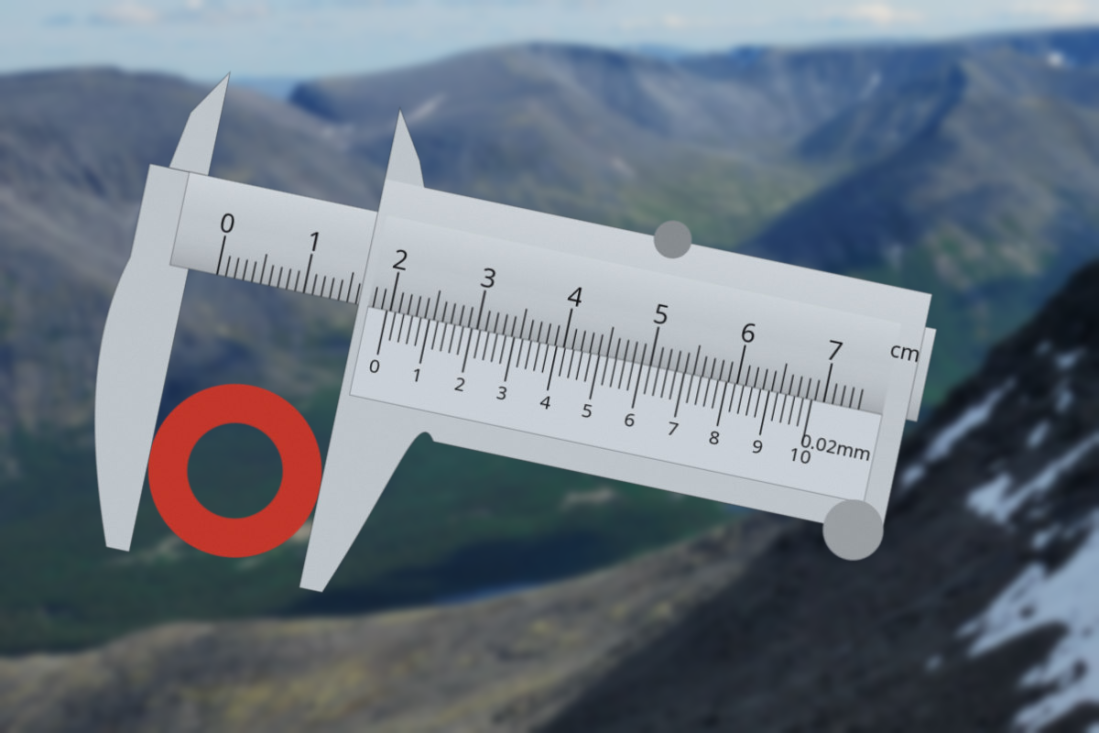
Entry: value=19.6 unit=mm
